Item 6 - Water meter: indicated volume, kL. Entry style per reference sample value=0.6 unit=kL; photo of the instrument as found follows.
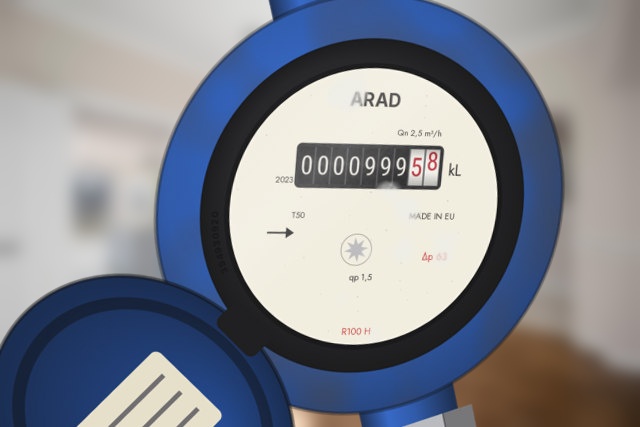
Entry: value=999.58 unit=kL
